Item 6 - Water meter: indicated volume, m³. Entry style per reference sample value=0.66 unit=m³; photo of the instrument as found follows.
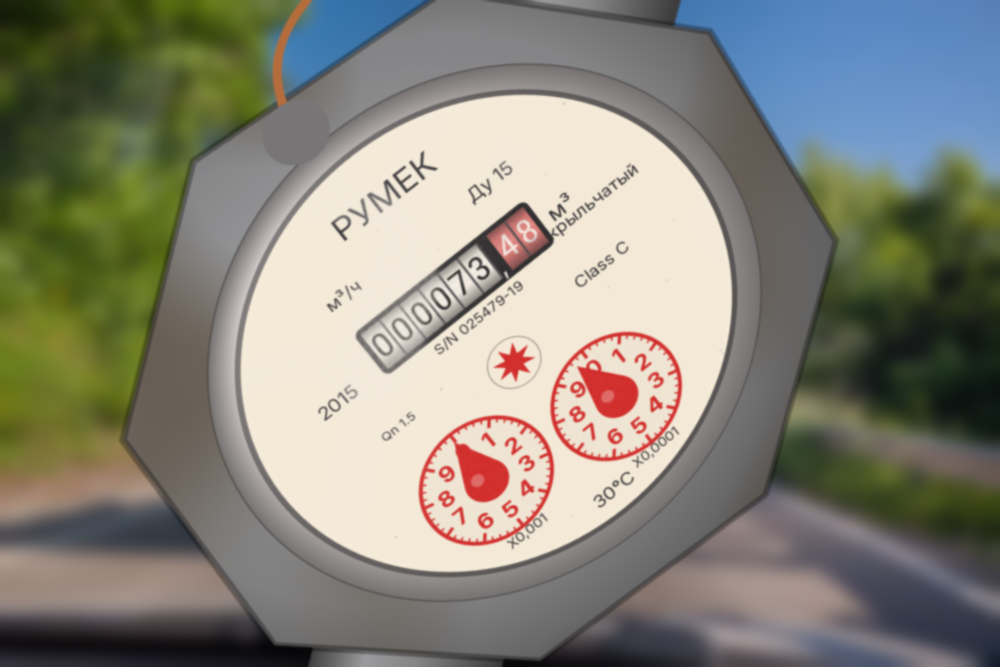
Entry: value=73.4799 unit=m³
